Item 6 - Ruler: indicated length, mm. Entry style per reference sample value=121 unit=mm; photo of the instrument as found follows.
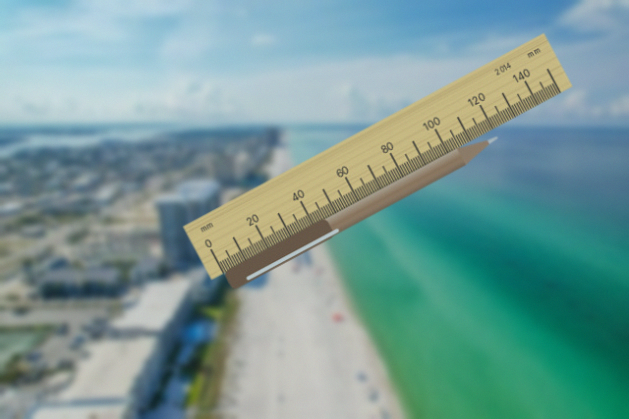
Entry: value=120 unit=mm
